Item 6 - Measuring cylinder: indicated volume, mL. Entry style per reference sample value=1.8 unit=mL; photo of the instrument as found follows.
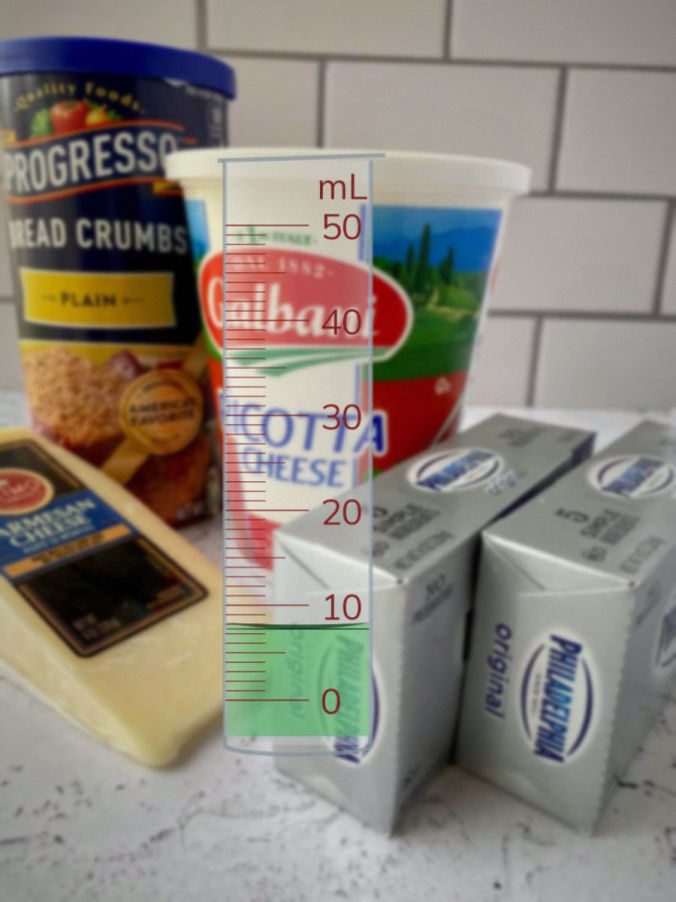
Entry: value=7.5 unit=mL
